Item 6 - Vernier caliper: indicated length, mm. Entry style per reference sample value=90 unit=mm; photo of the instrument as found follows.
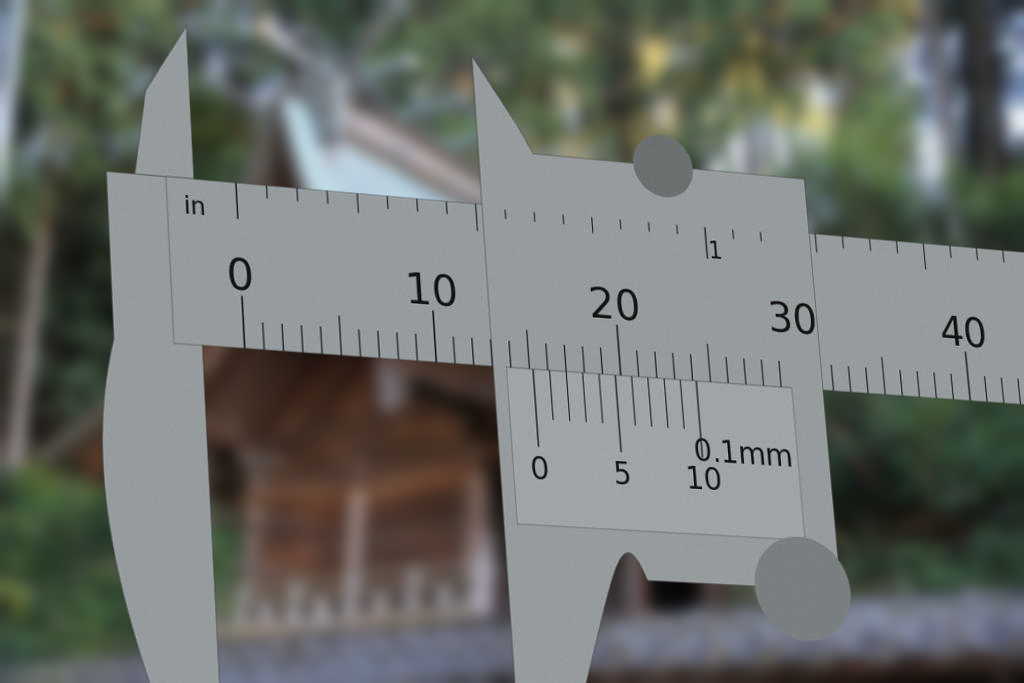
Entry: value=15.2 unit=mm
